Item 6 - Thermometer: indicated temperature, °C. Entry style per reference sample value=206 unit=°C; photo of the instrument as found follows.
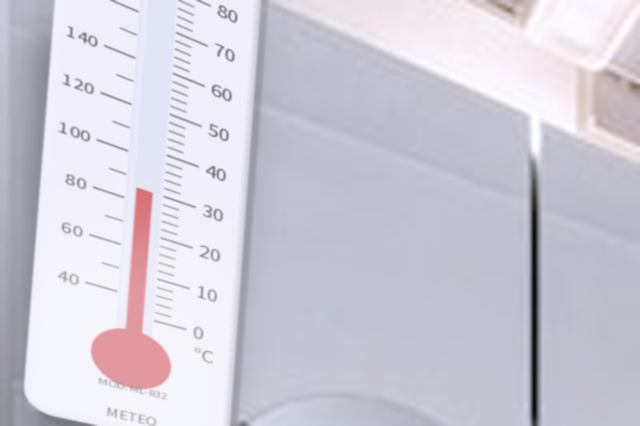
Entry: value=30 unit=°C
